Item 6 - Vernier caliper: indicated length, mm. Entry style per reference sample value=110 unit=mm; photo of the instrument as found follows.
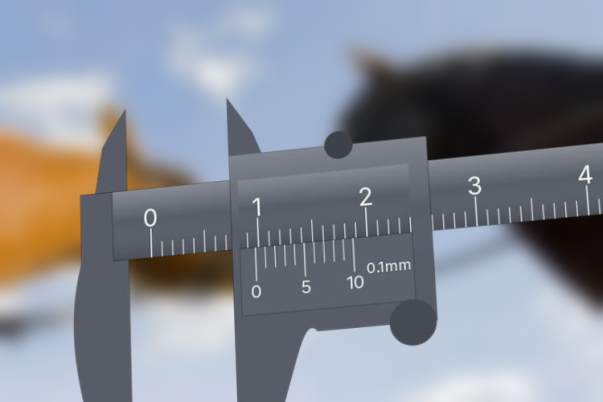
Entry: value=9.7 unit=mm
